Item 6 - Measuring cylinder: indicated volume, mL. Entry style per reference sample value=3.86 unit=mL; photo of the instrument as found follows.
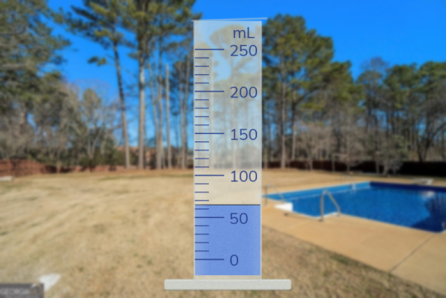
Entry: value=65 unit=mL
